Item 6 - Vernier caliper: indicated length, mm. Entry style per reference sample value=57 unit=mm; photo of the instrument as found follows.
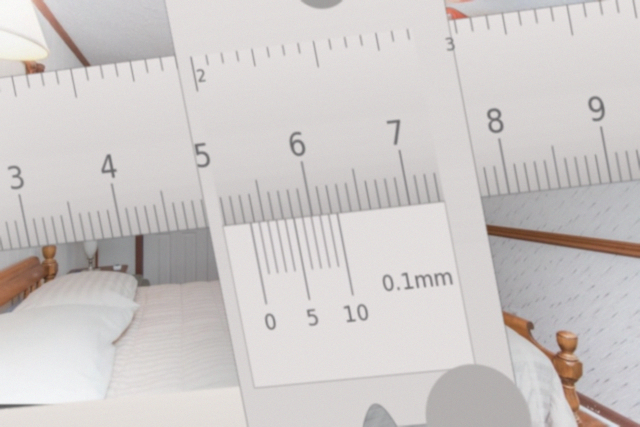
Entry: value=53.6 unit=mm
